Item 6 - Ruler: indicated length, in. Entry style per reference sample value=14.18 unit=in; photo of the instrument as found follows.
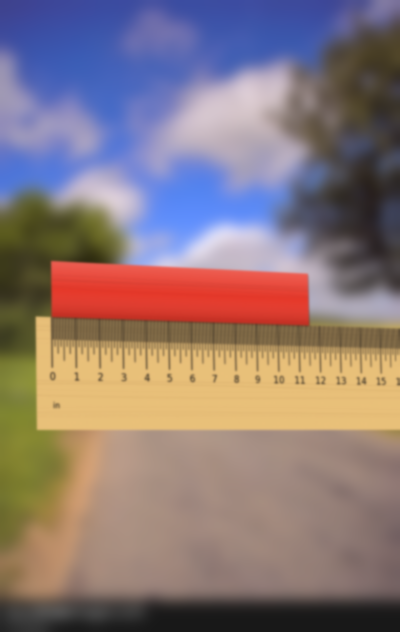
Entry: value=11.5 unit=in
